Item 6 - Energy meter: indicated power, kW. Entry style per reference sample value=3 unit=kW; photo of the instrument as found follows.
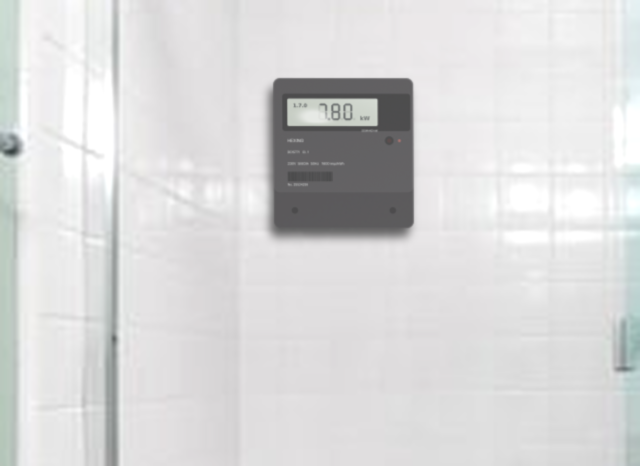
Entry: value=7.80 unit=kW
